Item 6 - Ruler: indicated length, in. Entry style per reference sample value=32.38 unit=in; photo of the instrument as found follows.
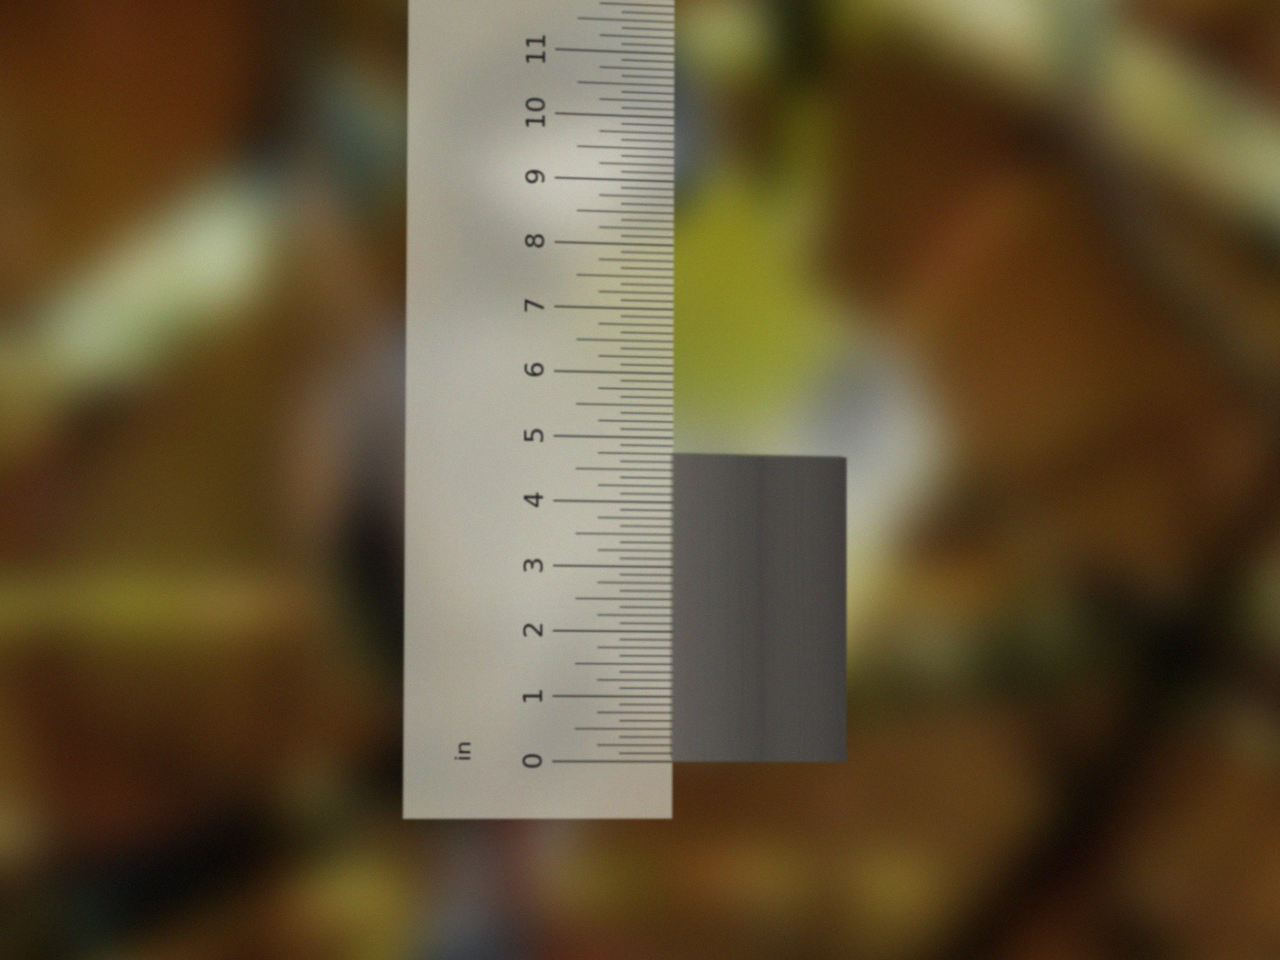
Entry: value=4.75 unit=in
